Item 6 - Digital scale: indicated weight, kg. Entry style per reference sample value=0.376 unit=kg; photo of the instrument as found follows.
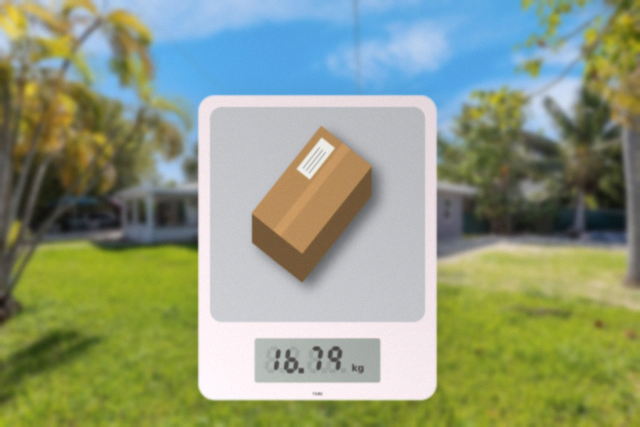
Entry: value=16.79 unit=kg
